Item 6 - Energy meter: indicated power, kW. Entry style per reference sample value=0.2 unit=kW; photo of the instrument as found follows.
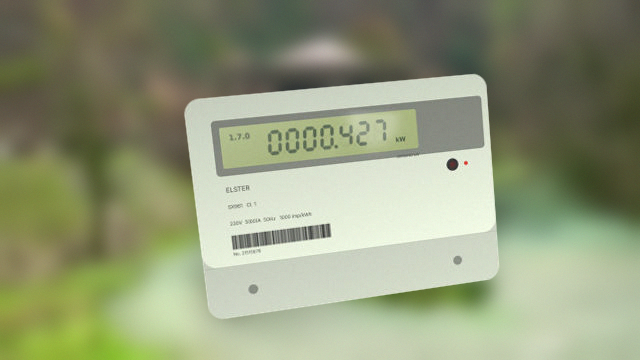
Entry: value=0.427 unit=kW
